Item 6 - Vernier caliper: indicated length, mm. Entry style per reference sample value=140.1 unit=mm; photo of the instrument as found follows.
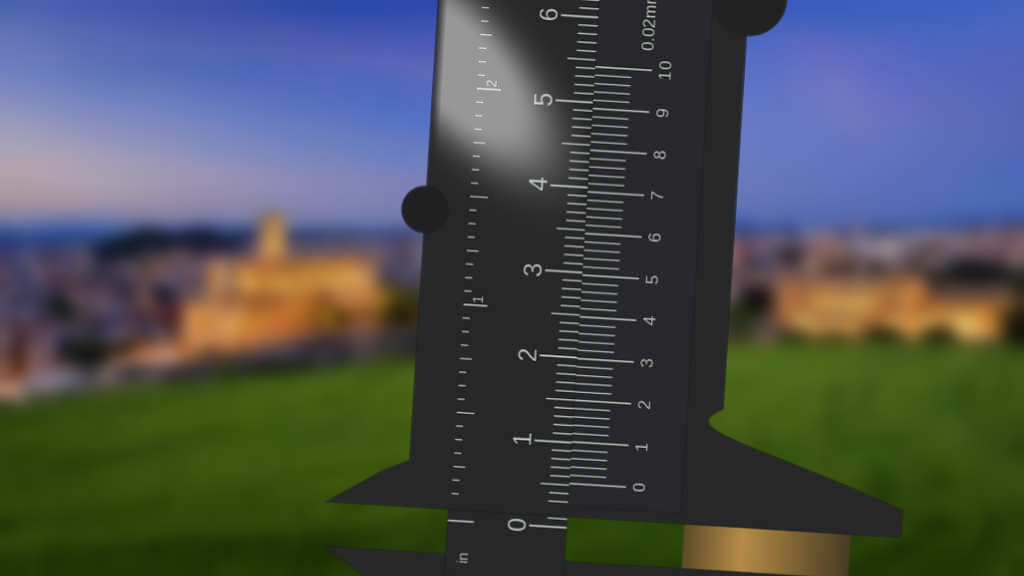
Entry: value=5.2 unit=mm
